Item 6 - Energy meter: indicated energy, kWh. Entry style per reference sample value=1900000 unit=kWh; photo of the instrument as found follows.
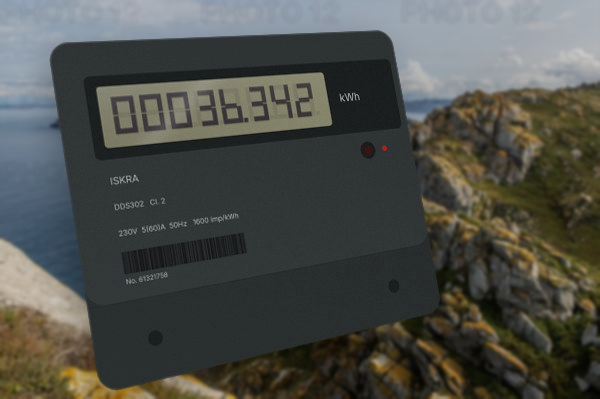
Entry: value=36.342 unit=kWh
